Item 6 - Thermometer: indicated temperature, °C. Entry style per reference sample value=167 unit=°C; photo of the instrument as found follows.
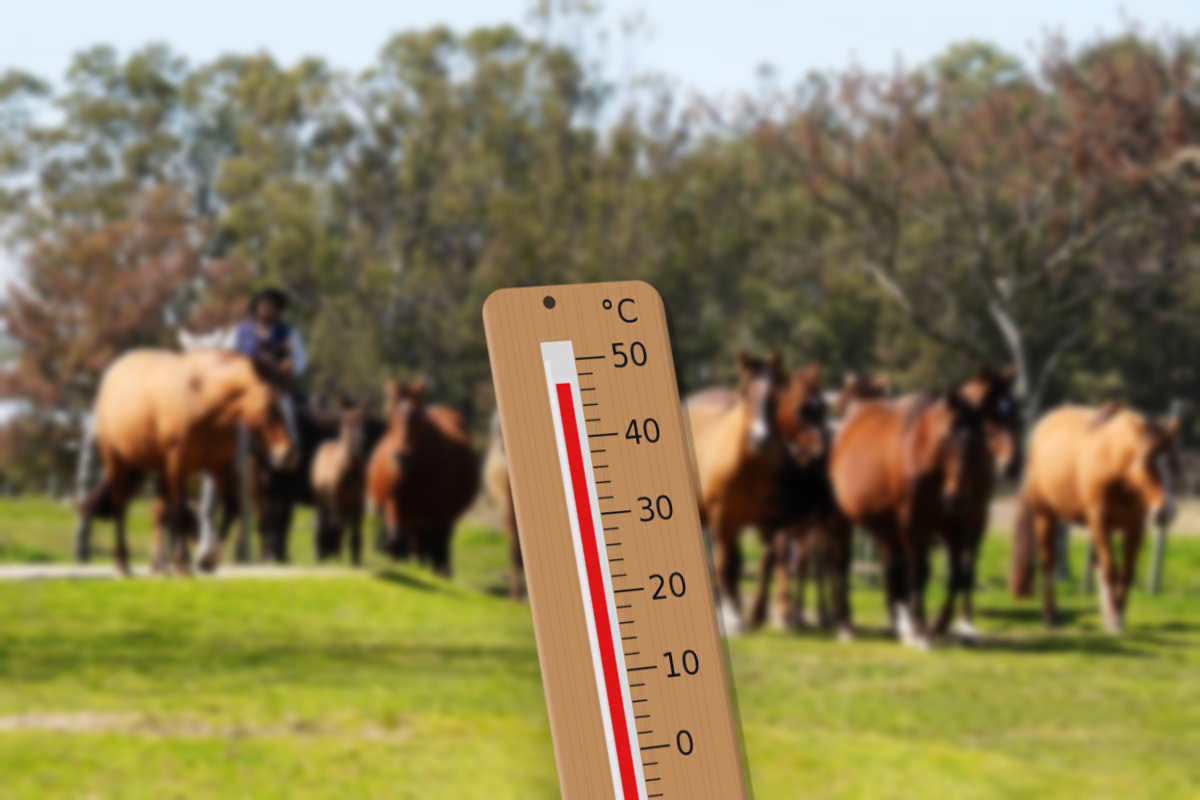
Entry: value=47 unit=°C
